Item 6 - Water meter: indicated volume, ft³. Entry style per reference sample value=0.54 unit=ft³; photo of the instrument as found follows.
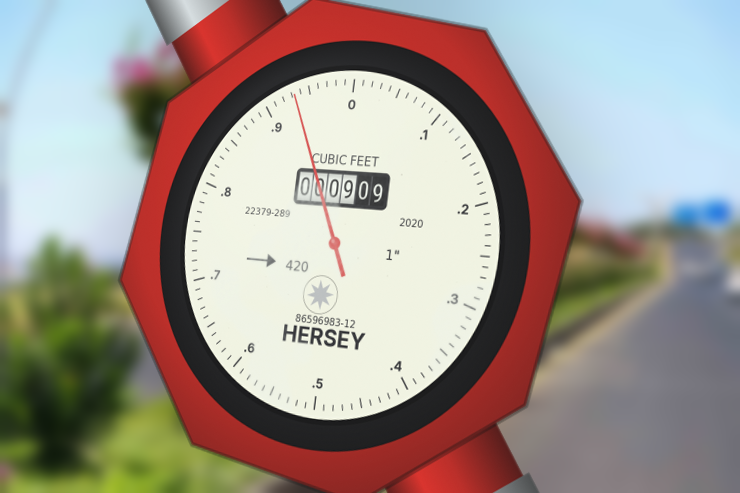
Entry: value=908.93 unit=ft³
